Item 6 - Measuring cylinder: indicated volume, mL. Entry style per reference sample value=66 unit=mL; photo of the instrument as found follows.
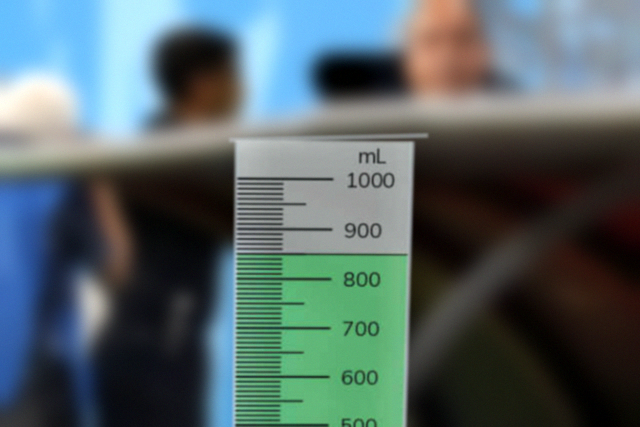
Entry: value=850 unit=mL
